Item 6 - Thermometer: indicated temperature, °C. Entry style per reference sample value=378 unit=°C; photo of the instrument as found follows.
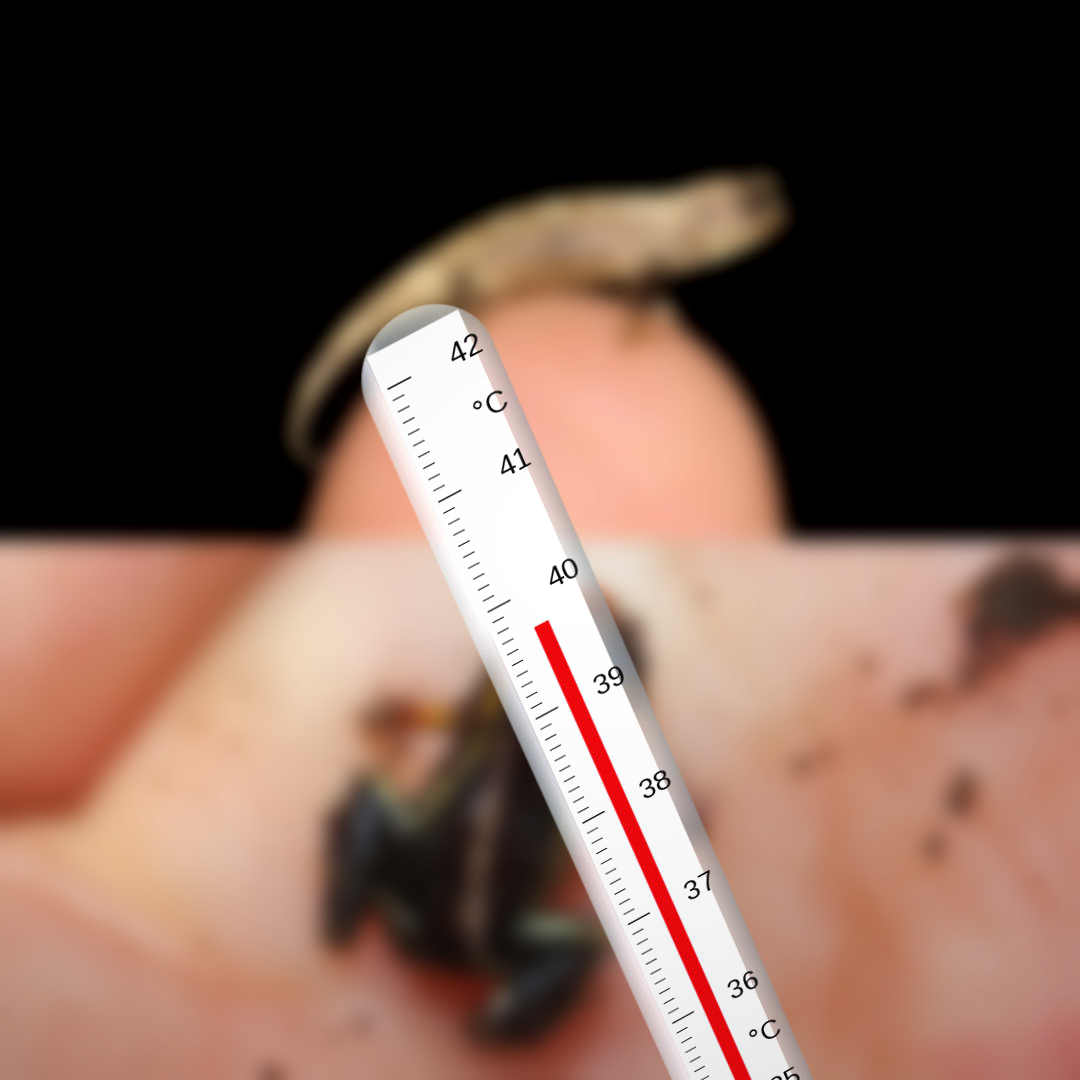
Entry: value=39.7 unit=°C
